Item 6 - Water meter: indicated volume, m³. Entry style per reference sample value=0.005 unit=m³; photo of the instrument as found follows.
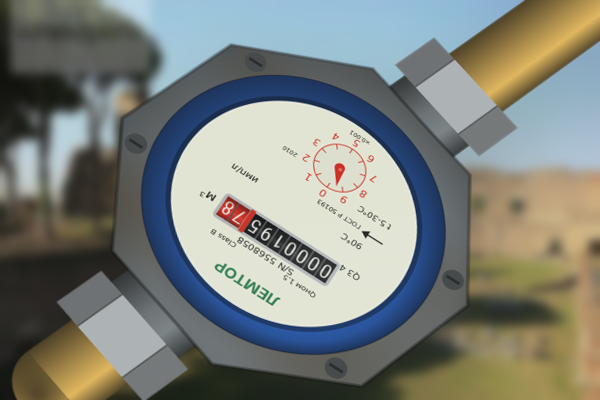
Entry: value=195.779 unit=m³
